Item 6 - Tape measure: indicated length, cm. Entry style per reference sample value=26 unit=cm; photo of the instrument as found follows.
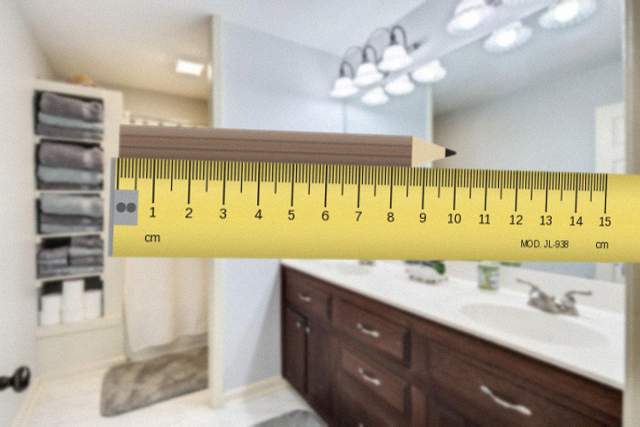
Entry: value=10 unit=cm
